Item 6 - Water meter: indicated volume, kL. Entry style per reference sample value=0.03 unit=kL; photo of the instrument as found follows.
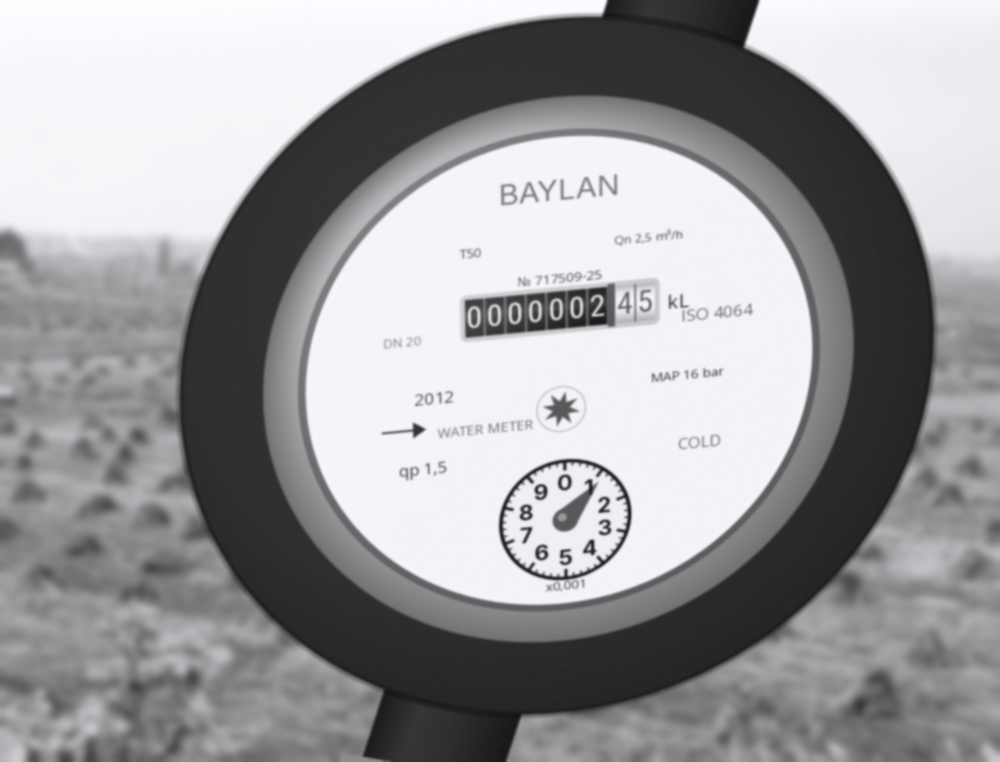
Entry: value=2.451 unit=kL
